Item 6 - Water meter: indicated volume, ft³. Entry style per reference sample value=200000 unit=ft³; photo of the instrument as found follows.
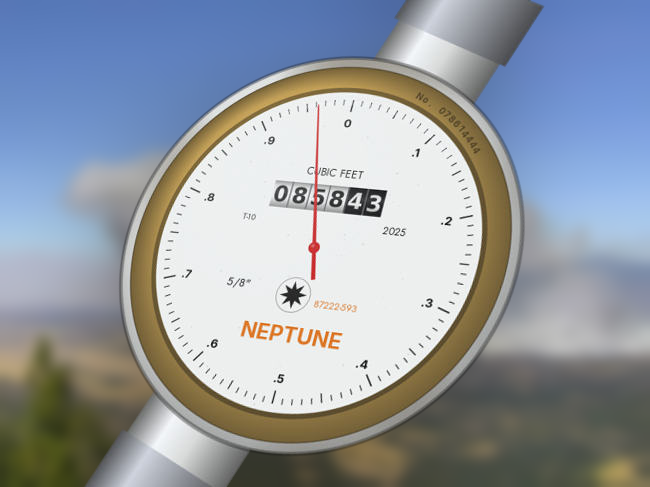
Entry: value=85842.96 unit=ft³
